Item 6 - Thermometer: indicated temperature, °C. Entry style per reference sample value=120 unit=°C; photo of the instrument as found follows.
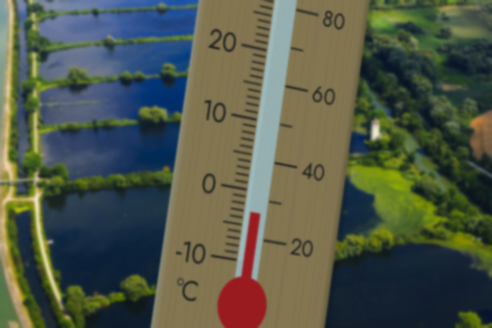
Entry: value=-3 unit=°C
